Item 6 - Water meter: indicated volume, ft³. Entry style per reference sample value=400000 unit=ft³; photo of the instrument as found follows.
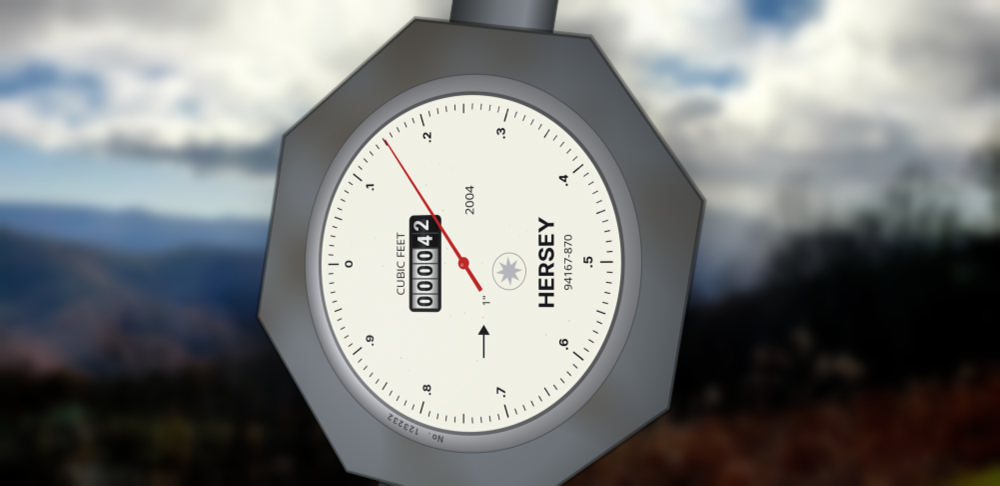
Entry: value=42.15 unit=ft³
